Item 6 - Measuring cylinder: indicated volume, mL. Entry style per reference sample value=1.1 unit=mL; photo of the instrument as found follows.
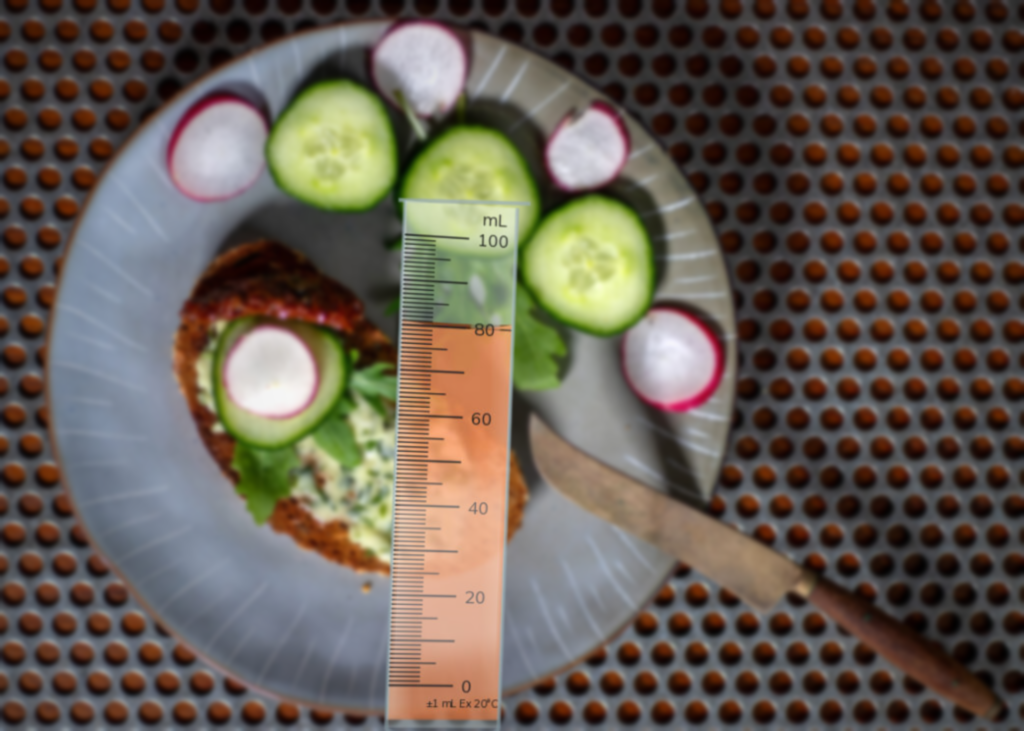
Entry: value=80 unit=mL
